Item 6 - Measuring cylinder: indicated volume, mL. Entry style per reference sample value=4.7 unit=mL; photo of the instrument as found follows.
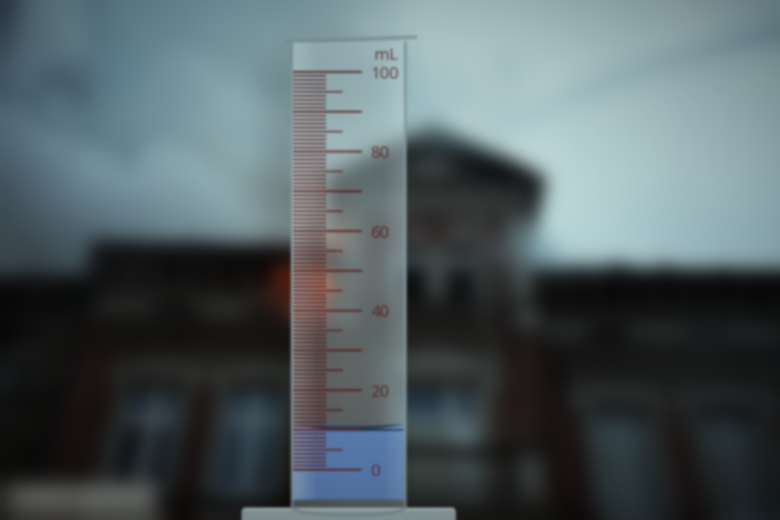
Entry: value=10 unit=mL
